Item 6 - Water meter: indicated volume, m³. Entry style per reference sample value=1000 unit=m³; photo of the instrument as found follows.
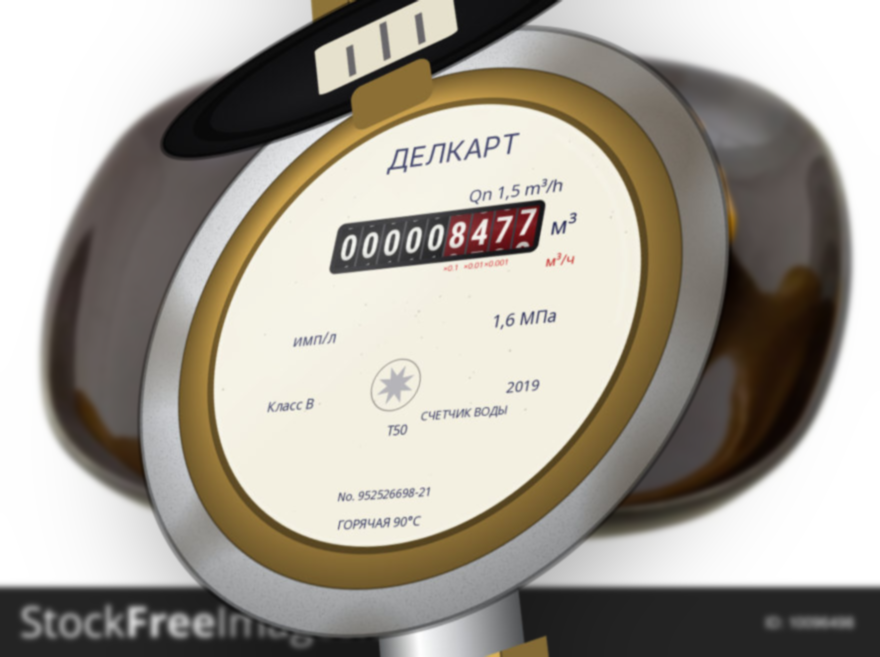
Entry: value=0.8477 unit=m³
